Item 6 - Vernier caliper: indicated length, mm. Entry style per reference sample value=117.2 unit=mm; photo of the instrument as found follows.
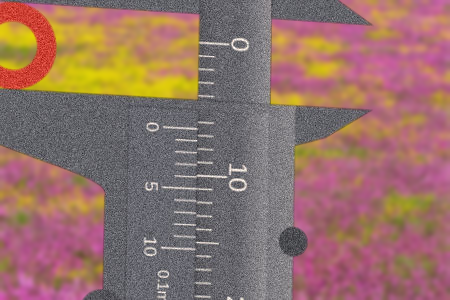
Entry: value=6.5 unit=mm
